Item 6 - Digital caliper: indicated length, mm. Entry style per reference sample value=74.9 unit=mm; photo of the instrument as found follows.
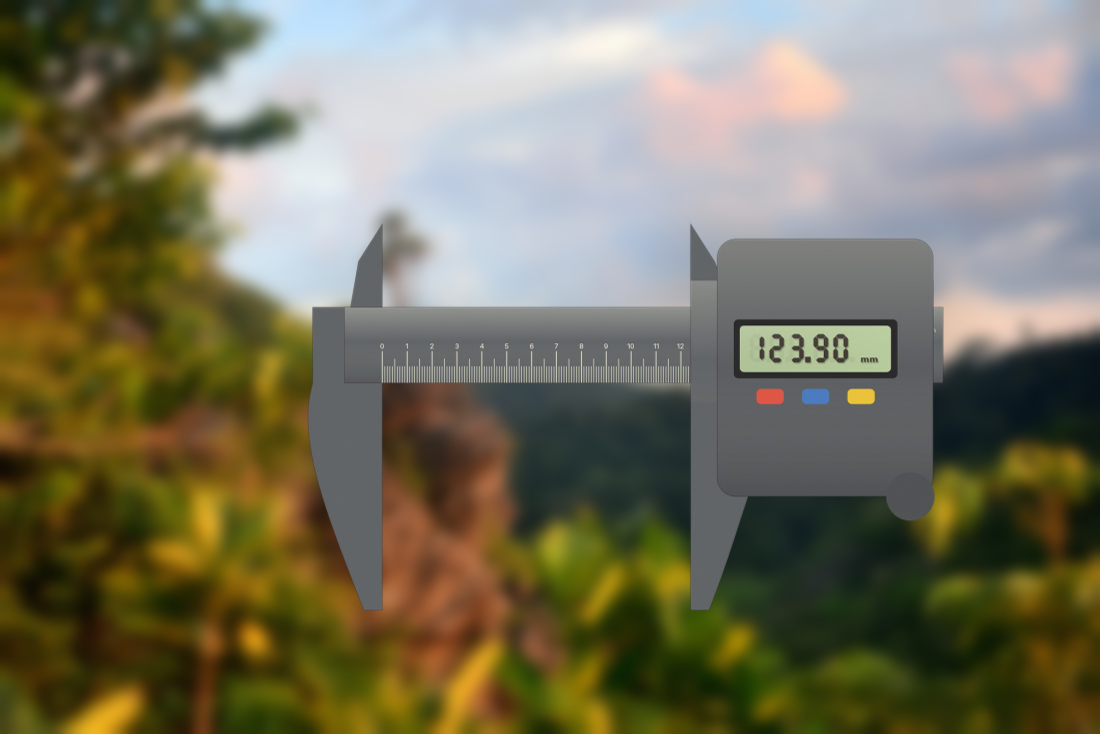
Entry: value=123.90 unit=mm
